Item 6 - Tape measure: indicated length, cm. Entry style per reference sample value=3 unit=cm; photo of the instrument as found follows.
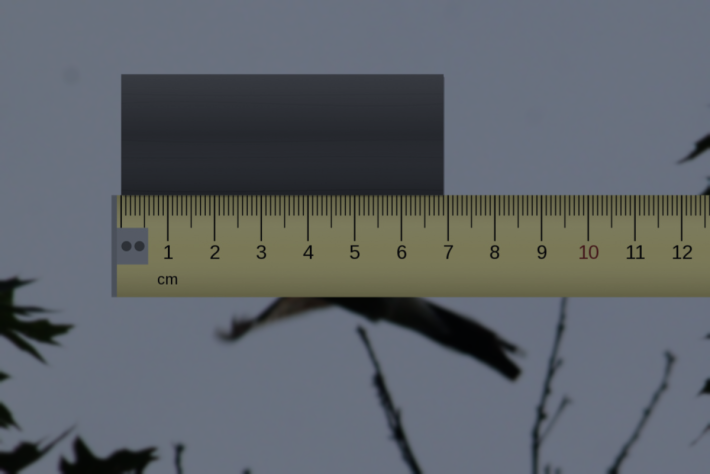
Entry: value=6.9 unit=cm
